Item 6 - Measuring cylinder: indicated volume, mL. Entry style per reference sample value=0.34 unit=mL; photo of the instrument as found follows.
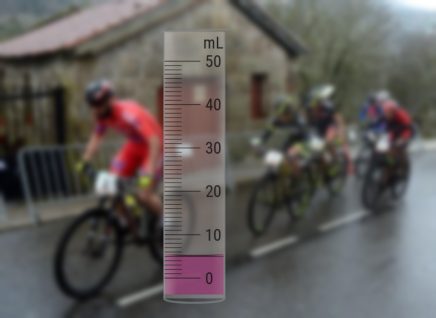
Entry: value=5 unit=mL
